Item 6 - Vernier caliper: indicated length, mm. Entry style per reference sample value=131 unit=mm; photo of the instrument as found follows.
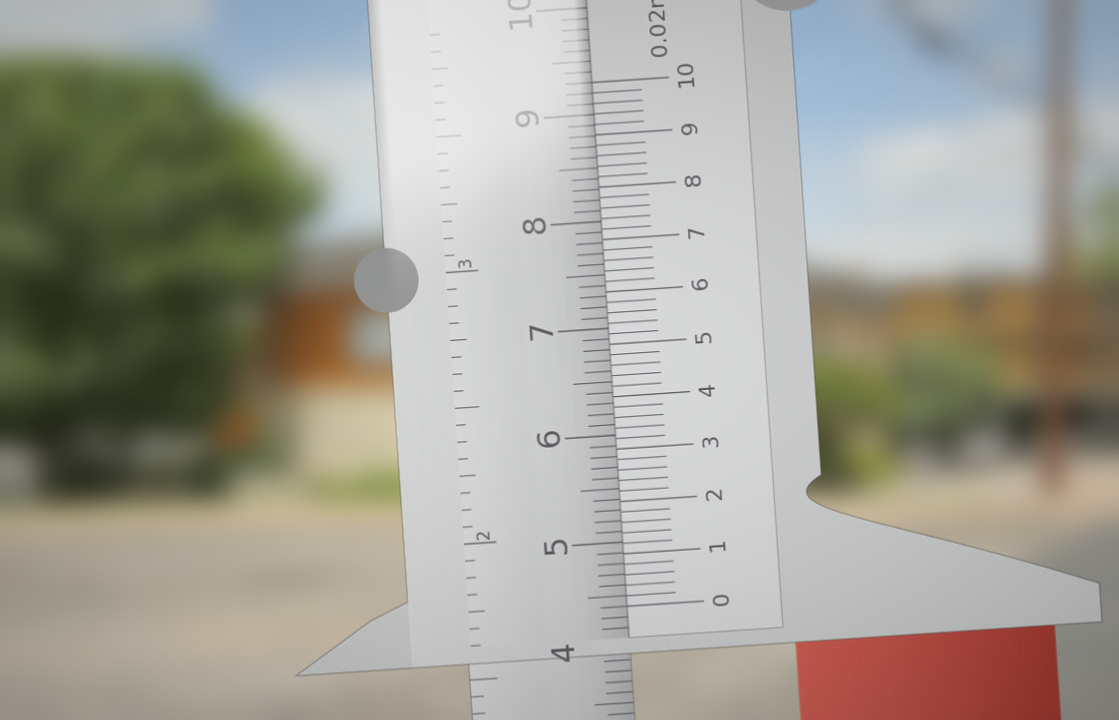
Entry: value=44.0 unit=mm
